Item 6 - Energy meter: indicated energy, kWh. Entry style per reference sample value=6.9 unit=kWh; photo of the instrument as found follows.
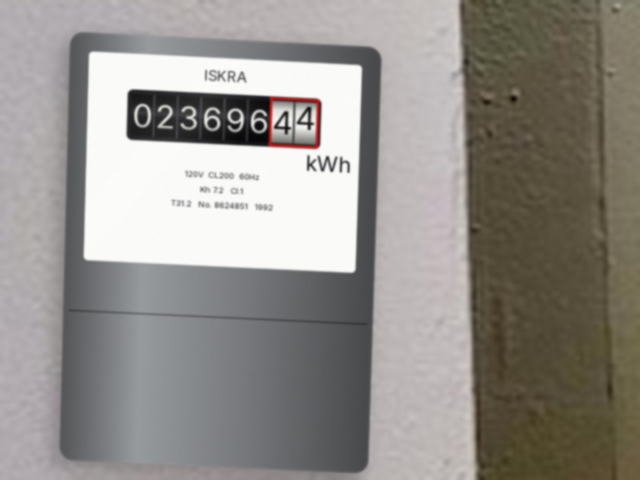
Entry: value=23696.44 unit=kWh
